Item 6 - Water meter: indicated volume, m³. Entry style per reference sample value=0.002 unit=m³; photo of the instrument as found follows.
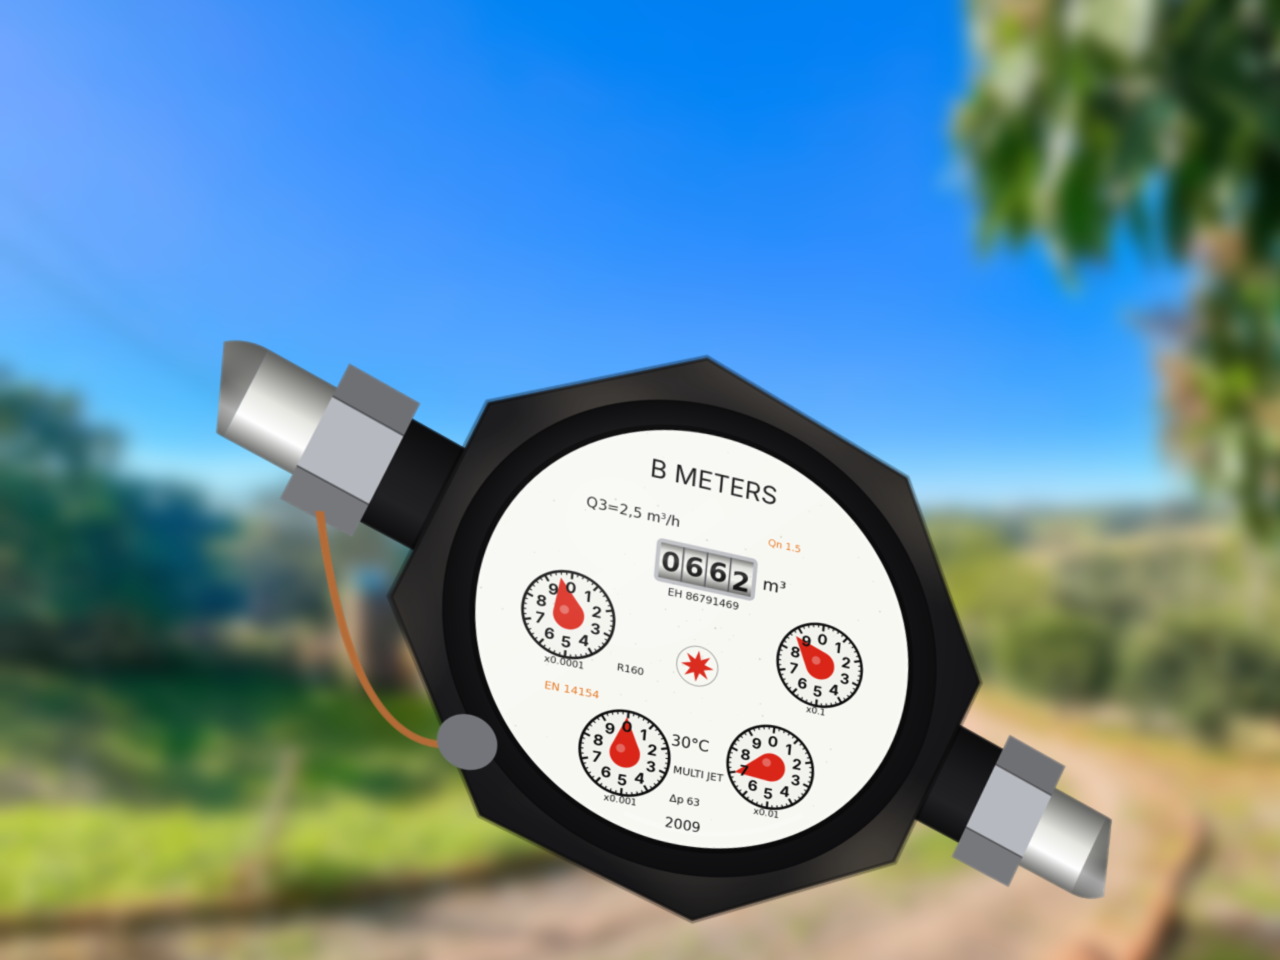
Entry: value=661.8699 unit=m³
